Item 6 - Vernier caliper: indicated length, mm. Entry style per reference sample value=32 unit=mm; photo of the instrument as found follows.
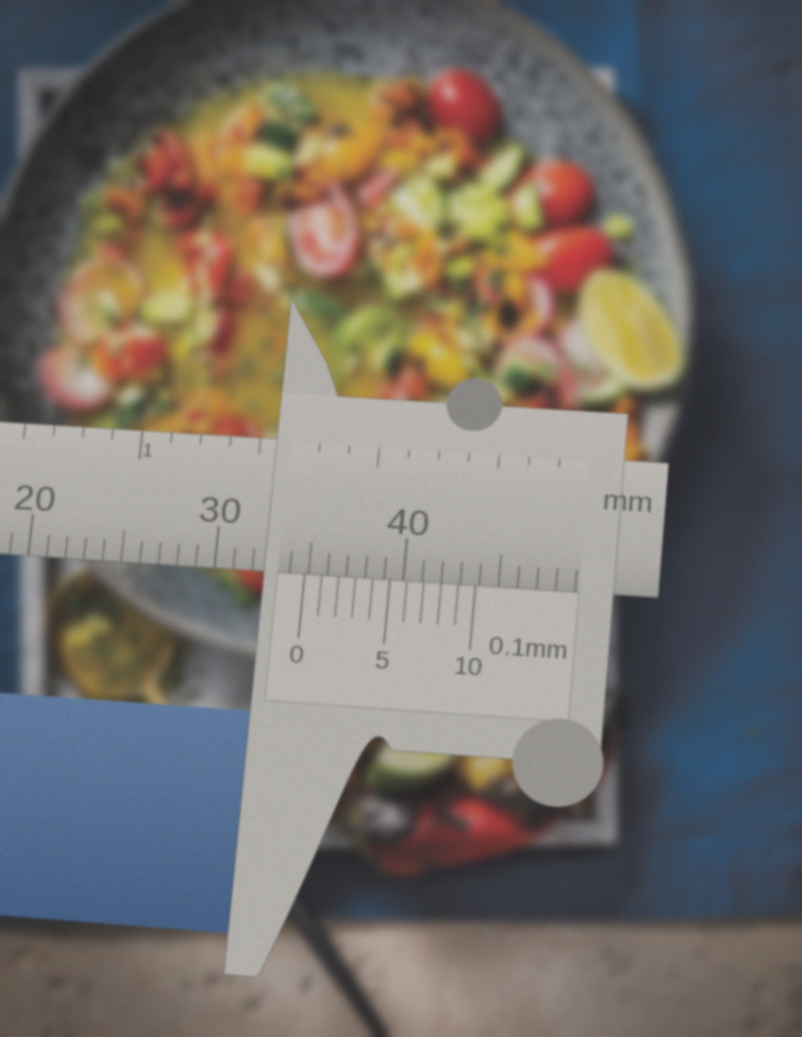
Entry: value=34.8 unit=mm
